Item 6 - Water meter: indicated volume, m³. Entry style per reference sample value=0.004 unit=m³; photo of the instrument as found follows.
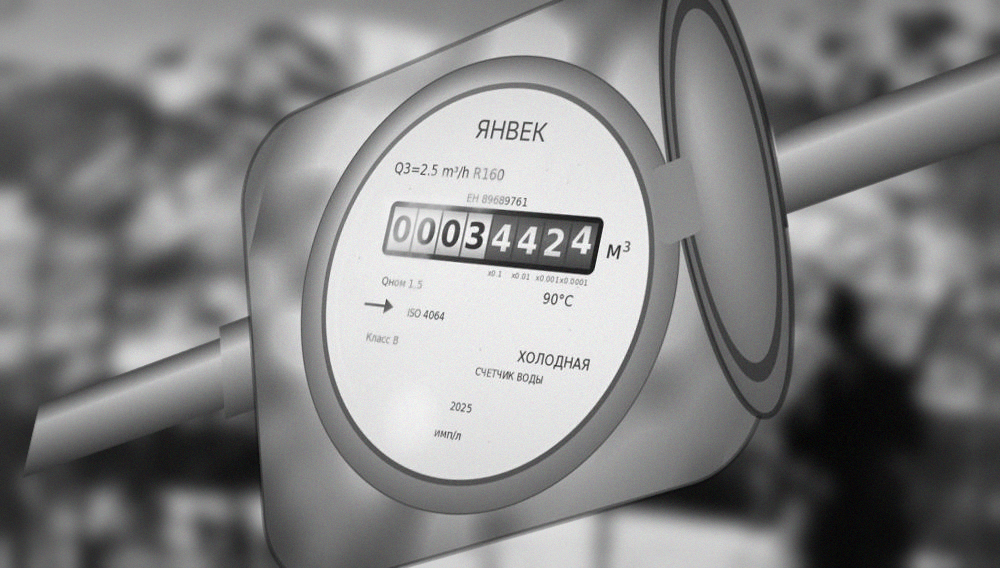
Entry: value=3.4424 unit=m³
